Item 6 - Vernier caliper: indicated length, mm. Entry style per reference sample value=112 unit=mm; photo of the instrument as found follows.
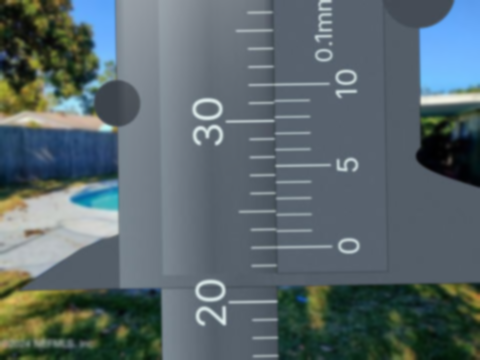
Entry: value=23.0 unit=mm
